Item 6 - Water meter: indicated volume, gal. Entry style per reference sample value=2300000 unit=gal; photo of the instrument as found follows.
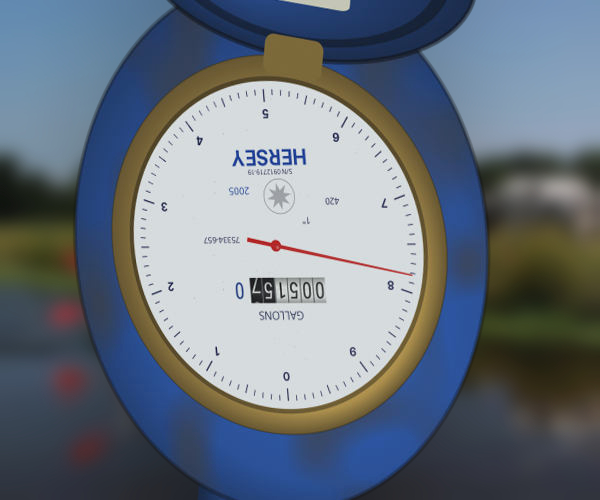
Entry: value=51567.8 unit=gal
